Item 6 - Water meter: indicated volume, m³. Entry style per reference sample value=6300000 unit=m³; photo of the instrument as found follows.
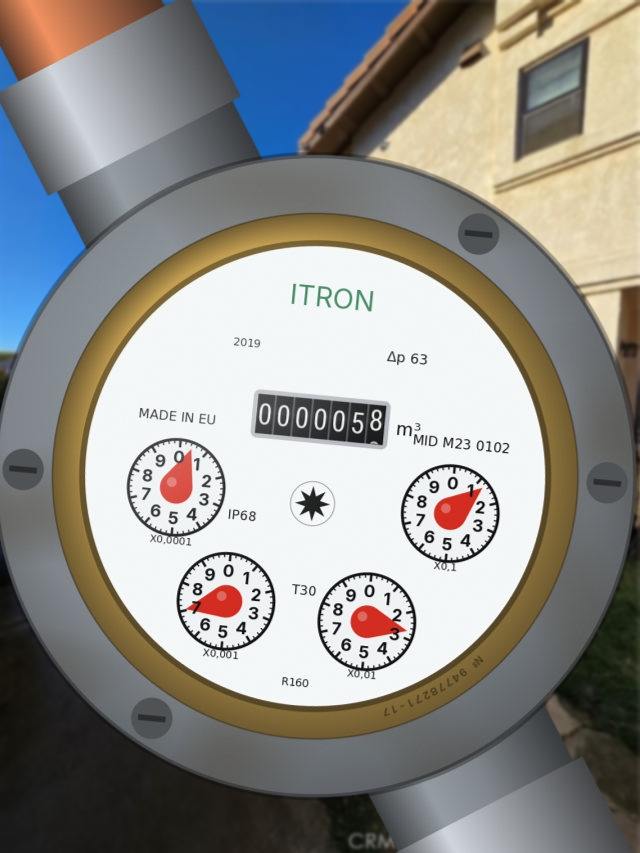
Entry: value=58.1270 unit=m³
